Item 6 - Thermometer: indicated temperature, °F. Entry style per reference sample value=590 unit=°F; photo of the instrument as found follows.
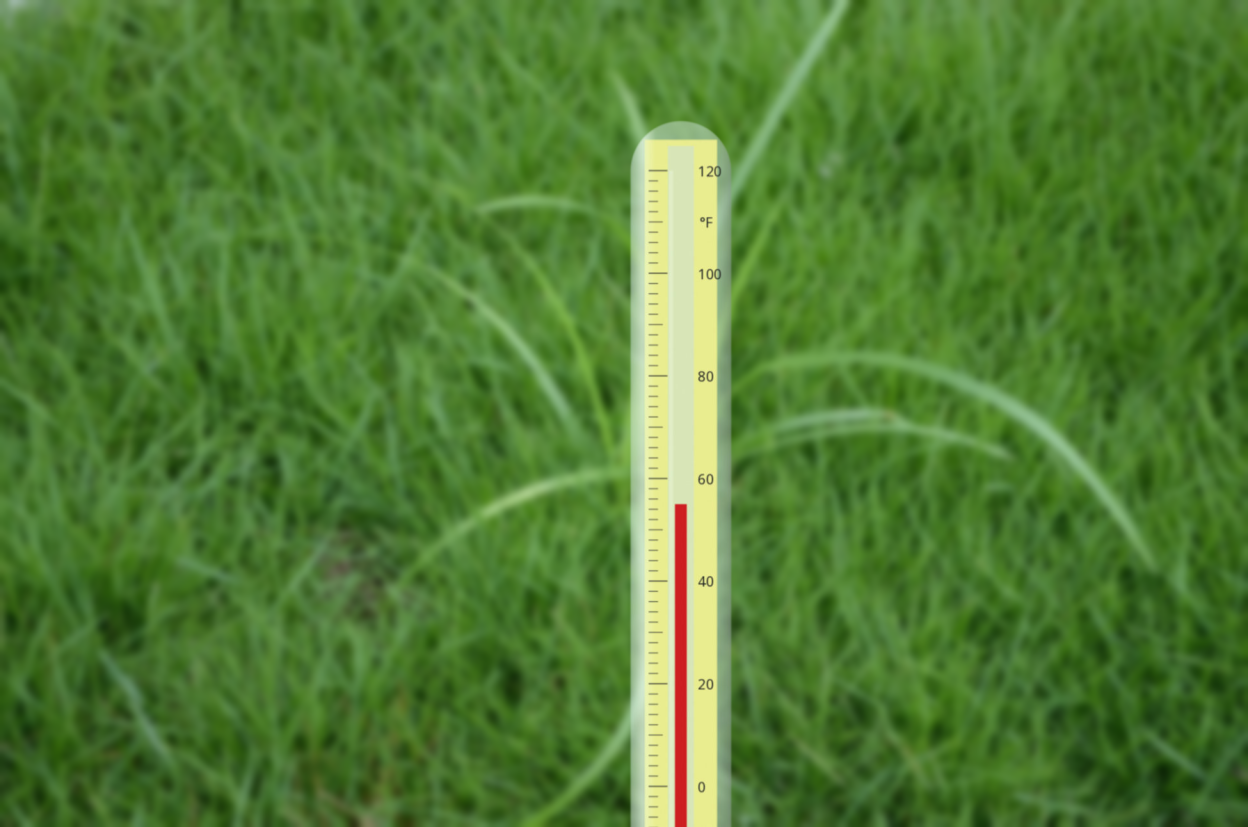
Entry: value=55 unit=°F
